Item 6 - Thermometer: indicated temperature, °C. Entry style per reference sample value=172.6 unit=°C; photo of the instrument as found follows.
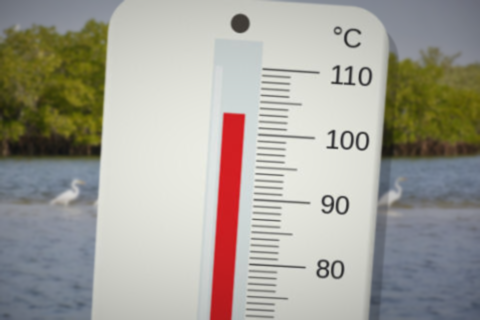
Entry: value=103 unit=°C
